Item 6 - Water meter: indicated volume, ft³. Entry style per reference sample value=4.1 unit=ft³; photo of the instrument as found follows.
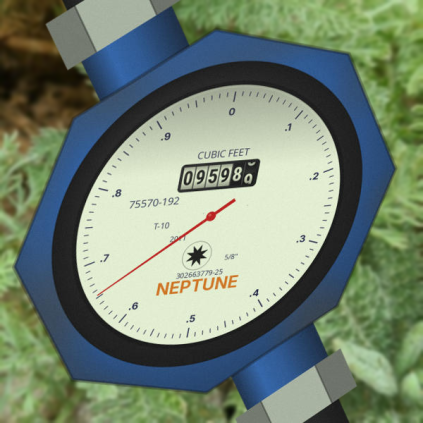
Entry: value=95988.65 unit=ft³
